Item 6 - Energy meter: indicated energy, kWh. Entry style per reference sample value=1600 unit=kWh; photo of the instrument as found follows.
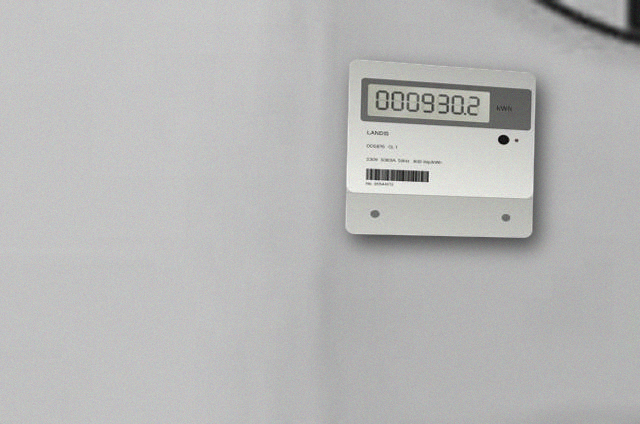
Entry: value=930.2 unit=kWh
